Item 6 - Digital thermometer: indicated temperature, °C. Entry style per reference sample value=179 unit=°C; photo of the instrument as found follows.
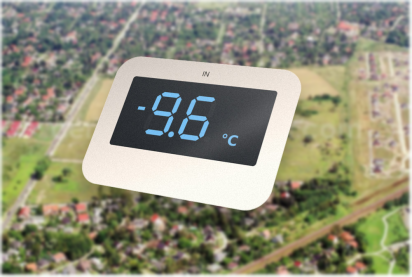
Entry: value=-9.6 unit=°C
